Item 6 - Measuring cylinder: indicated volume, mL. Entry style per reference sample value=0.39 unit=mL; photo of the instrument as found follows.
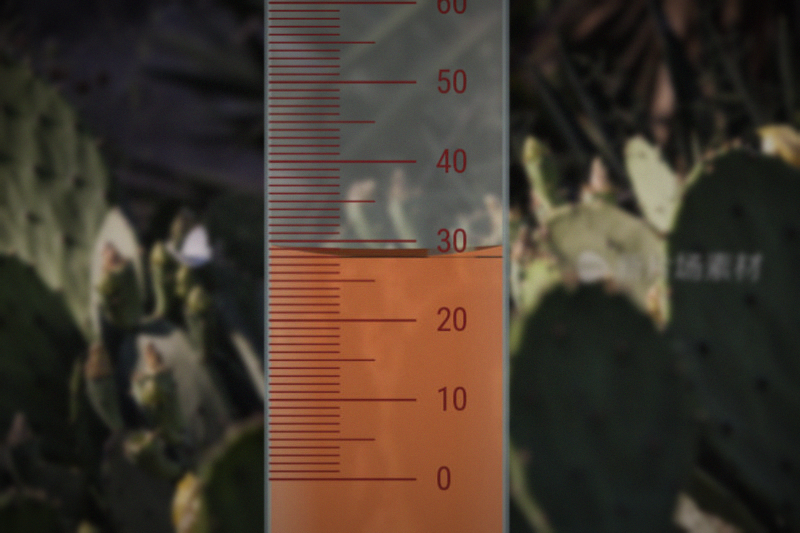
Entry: value=28 unit=mL
